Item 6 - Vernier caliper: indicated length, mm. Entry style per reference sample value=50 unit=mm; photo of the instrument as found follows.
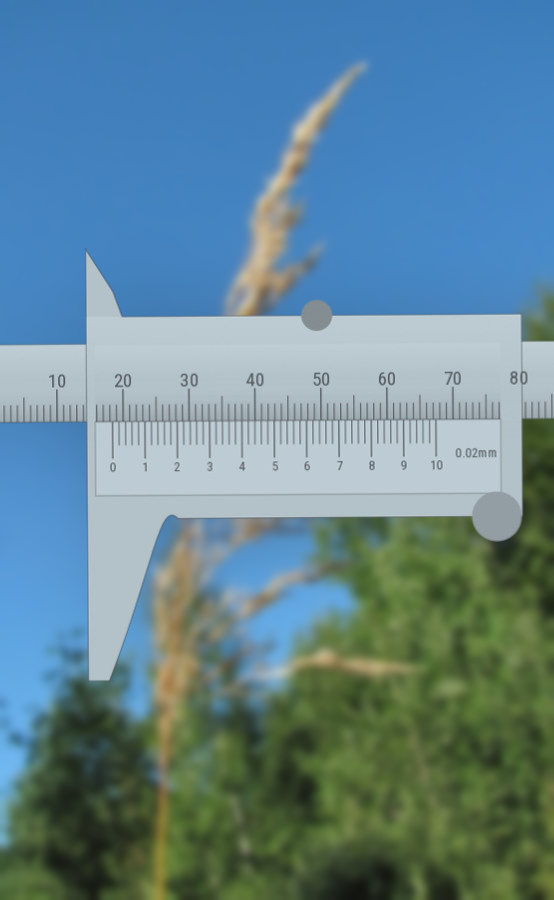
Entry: value=18.4 unit=mm
